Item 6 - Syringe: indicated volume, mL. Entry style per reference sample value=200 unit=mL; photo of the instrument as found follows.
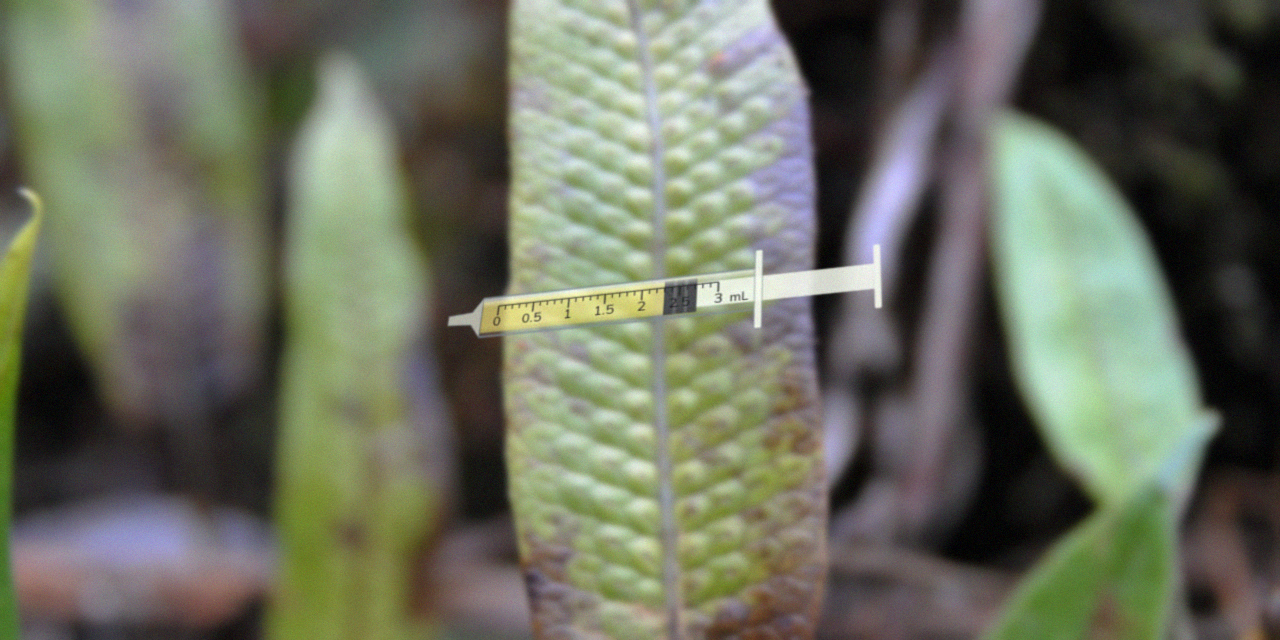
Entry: value=2.3 unit=mL
